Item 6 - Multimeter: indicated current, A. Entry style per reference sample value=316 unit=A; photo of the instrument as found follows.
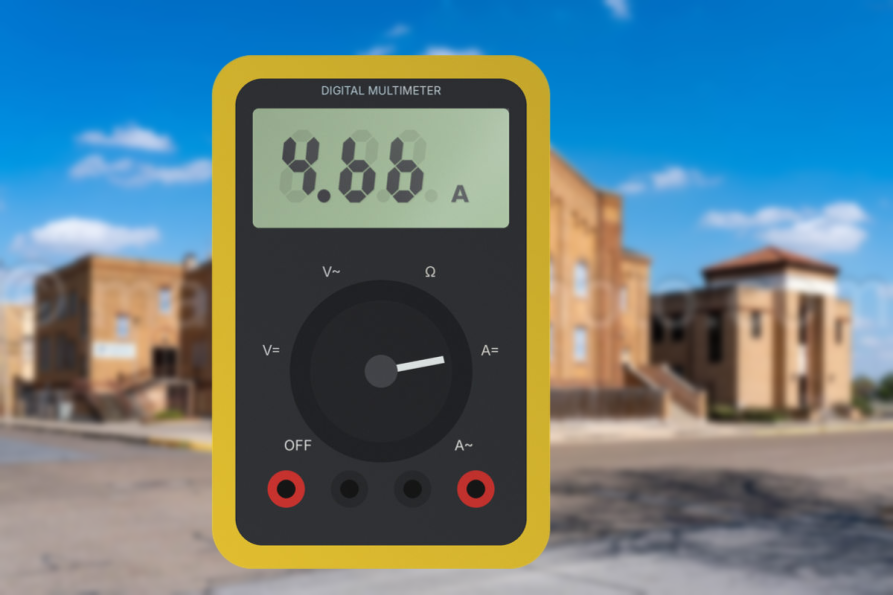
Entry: value=4.66 unit=A
